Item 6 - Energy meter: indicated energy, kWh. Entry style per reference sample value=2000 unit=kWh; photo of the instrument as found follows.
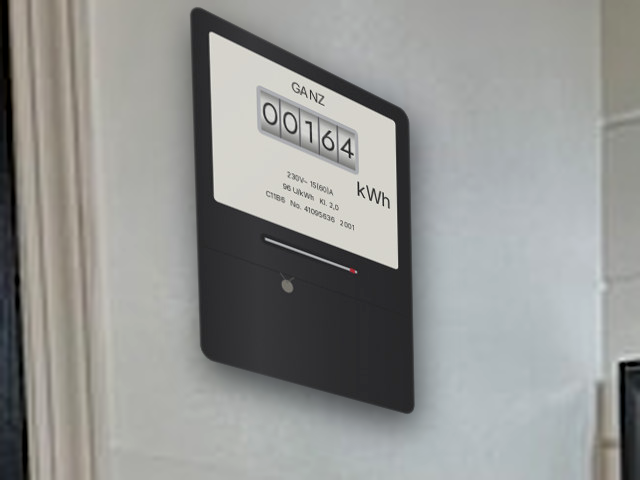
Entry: value=164 unit=kWh
